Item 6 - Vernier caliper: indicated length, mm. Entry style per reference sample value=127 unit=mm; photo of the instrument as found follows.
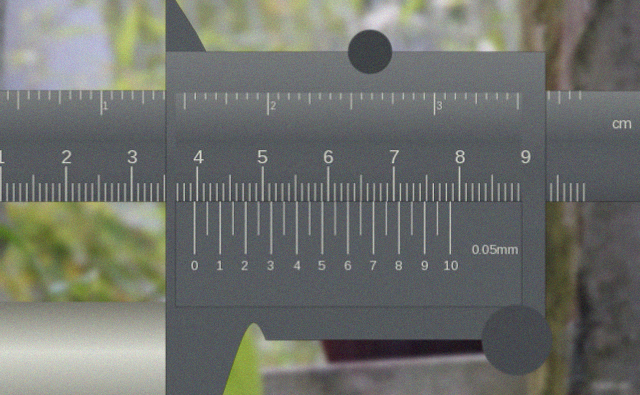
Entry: value=39.6 unit=mm
